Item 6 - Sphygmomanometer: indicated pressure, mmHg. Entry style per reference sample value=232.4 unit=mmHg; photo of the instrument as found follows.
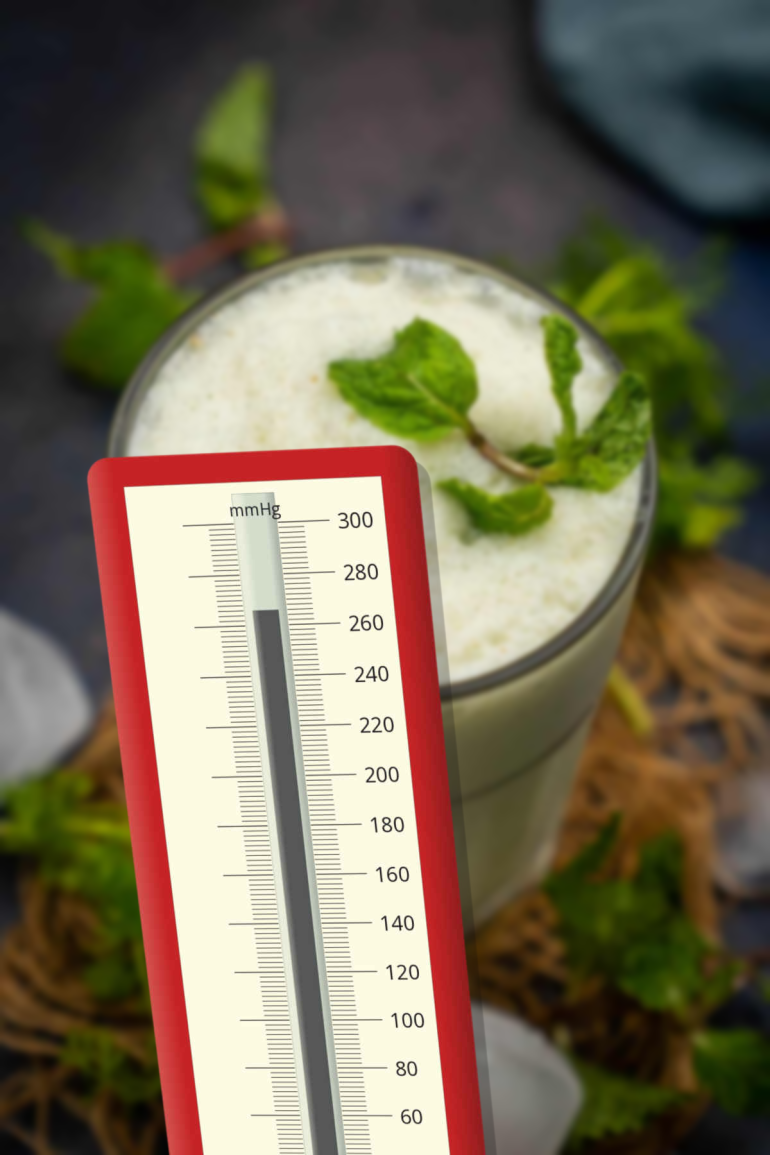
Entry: value=266 unit=mmHg
